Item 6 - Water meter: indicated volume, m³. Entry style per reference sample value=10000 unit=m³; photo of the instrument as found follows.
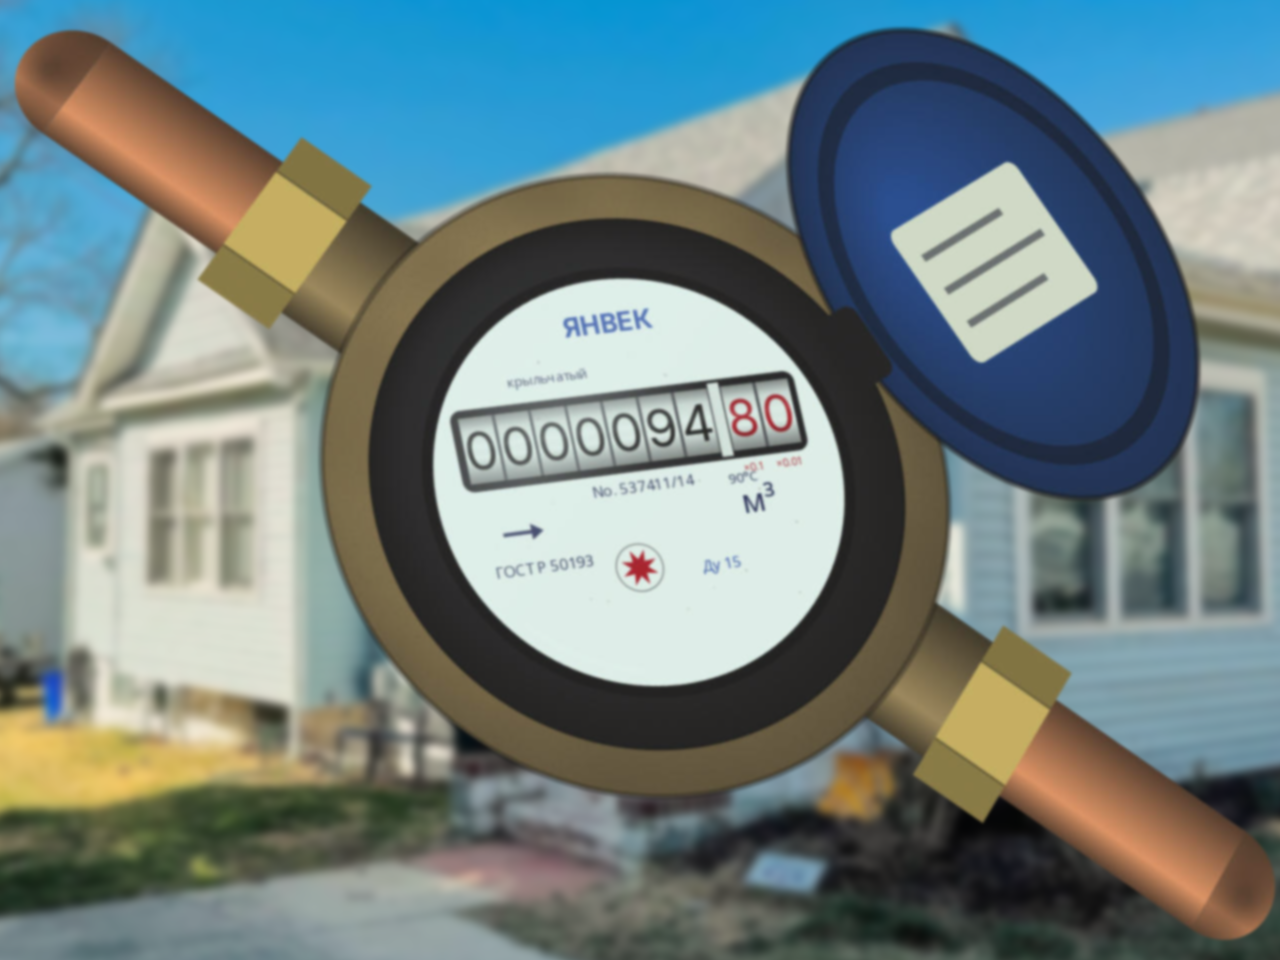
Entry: value=94.80 unit=m³
